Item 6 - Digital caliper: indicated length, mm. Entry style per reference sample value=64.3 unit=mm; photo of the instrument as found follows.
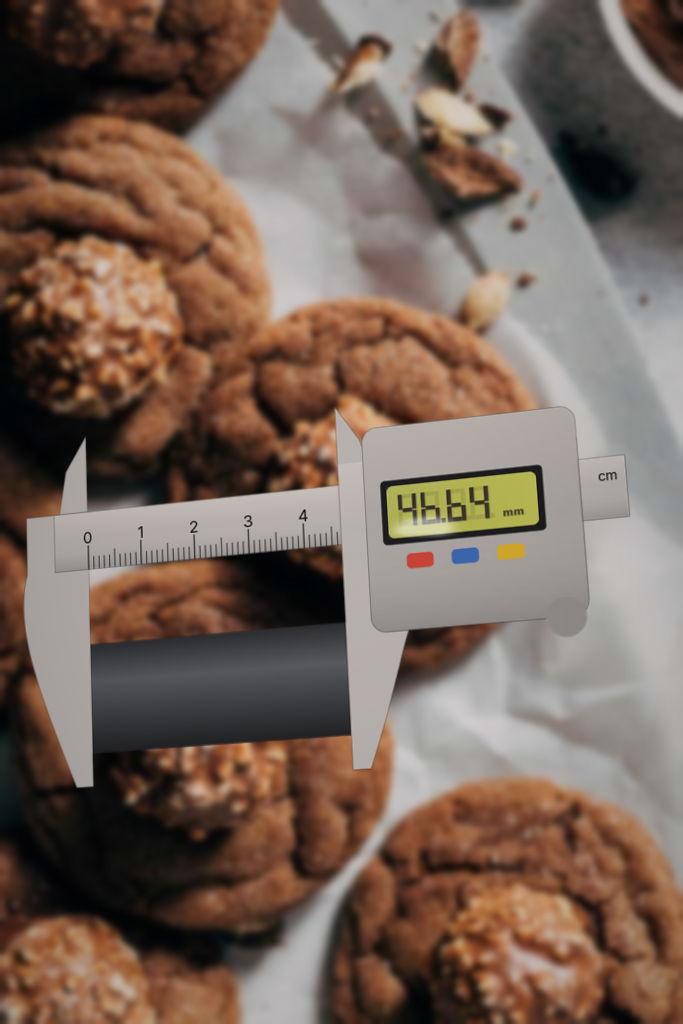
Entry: value=46.64 unit=mm
